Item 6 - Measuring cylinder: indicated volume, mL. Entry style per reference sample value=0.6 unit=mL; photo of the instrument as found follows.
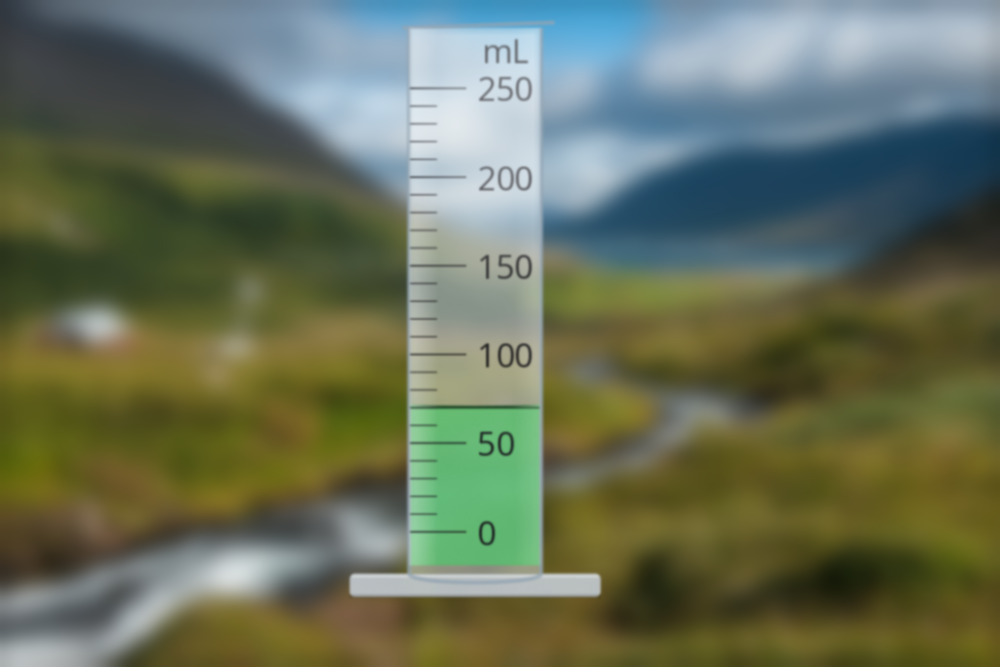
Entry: value=70 unit=mL
